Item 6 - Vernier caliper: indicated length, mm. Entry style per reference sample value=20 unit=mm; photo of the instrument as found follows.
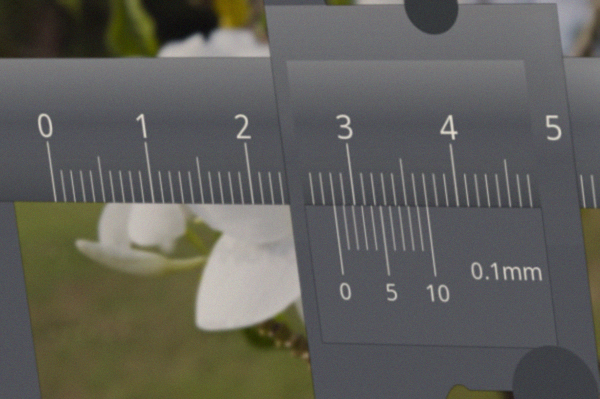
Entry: value=28.0 unit=mm
